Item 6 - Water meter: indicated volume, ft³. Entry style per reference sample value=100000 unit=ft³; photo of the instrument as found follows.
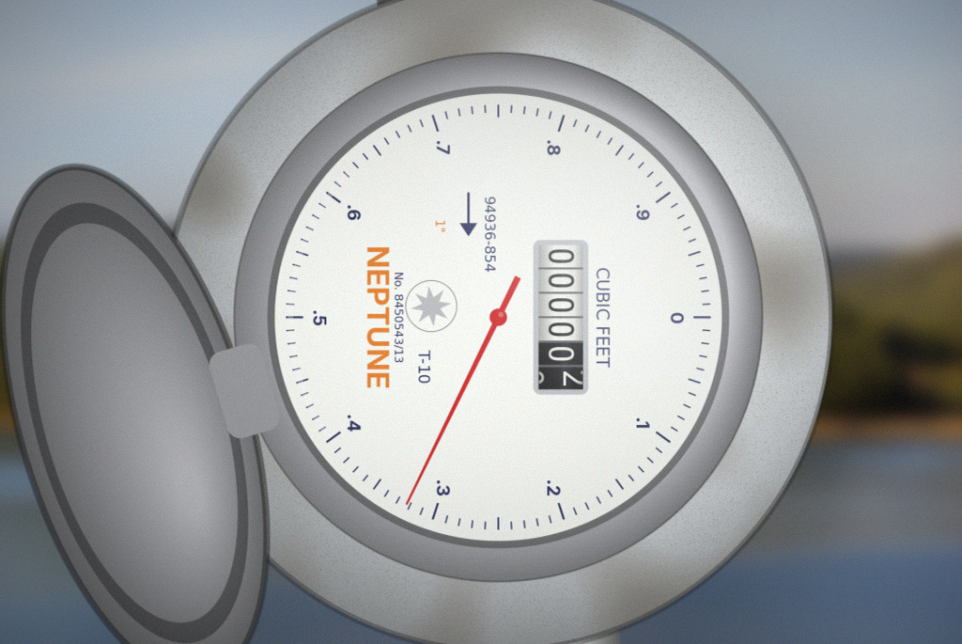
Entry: value=2.32 unit=ft³
